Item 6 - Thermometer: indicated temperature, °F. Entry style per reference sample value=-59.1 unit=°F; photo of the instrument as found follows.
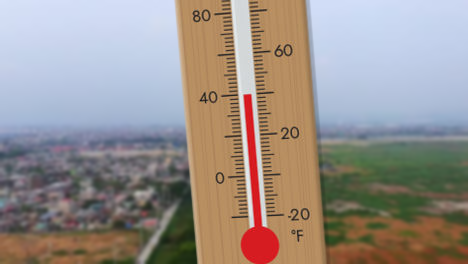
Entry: value=40 unit=°F
